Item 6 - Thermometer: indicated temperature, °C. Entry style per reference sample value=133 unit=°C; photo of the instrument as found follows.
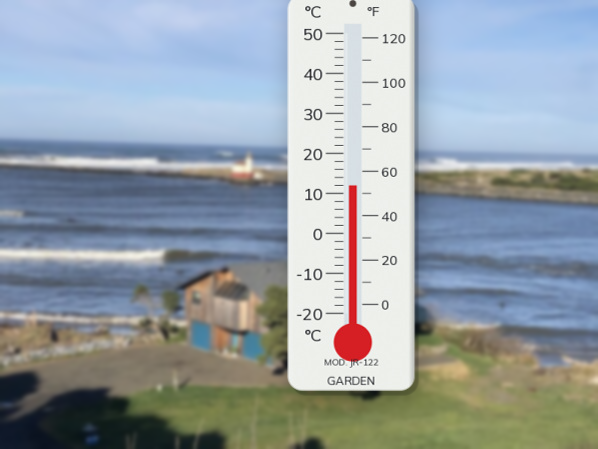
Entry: value=12 unit=°C
